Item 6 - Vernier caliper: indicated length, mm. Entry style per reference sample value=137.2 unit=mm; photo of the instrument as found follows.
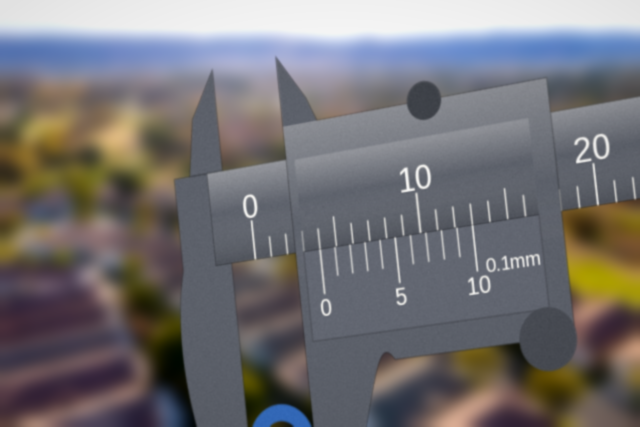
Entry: value=4.0 unit=mm
